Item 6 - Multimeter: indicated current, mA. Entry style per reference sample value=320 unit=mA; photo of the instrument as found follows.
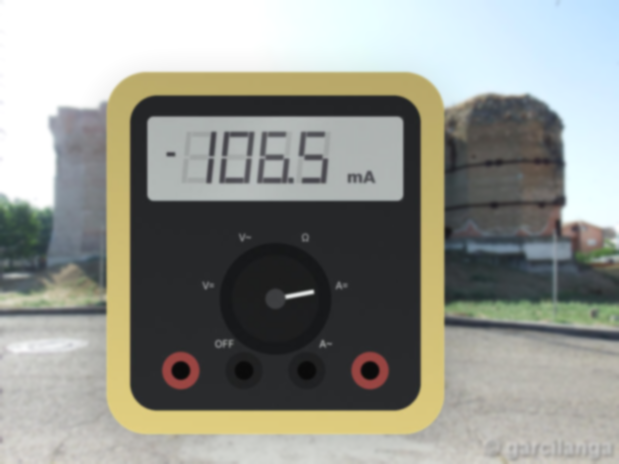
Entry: value=-106.5 unit=mA
